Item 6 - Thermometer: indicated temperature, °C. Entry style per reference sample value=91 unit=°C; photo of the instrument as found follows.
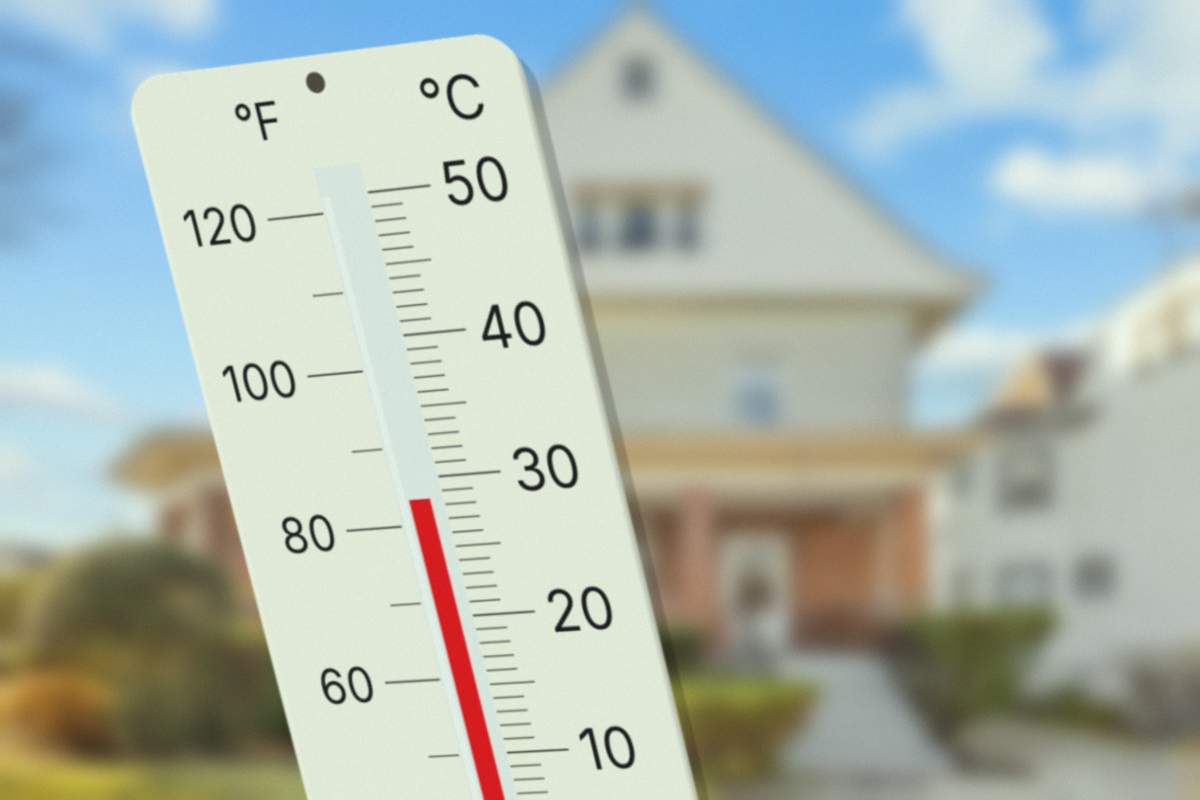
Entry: value=28.5 unit=°C
